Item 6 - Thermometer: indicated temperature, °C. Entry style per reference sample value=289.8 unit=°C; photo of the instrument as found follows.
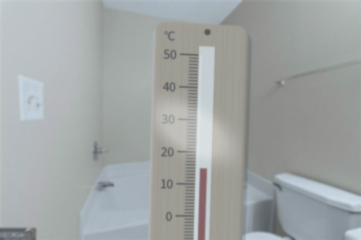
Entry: value=15 unit=°C
